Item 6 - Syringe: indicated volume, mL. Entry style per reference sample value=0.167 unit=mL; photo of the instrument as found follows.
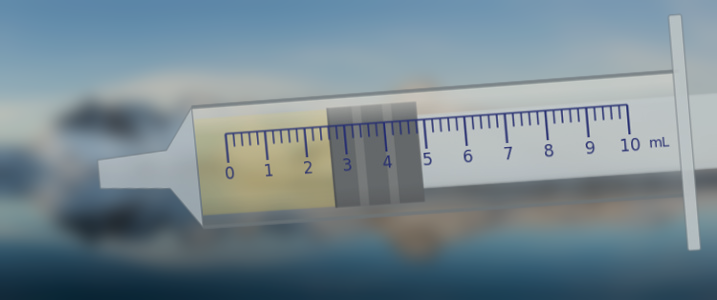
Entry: value=2.6 unit=mL
